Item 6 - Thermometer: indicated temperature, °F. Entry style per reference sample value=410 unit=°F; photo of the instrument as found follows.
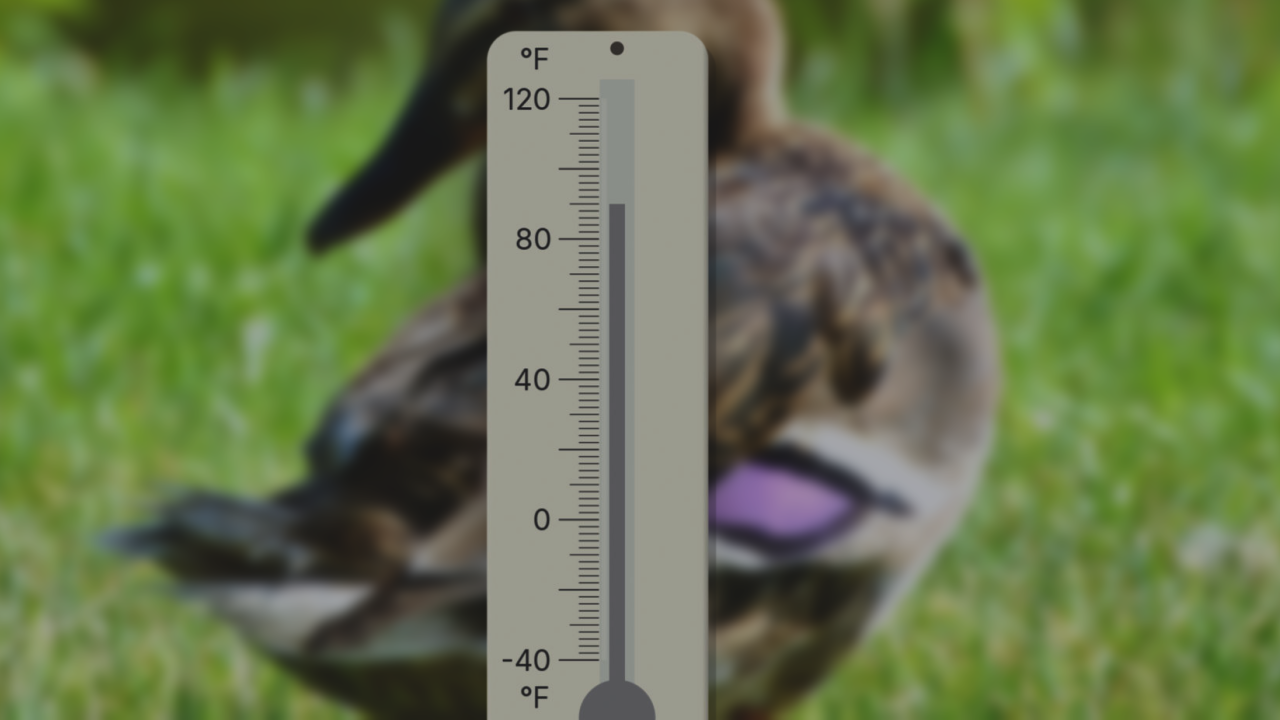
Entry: value=90 unit=°F
